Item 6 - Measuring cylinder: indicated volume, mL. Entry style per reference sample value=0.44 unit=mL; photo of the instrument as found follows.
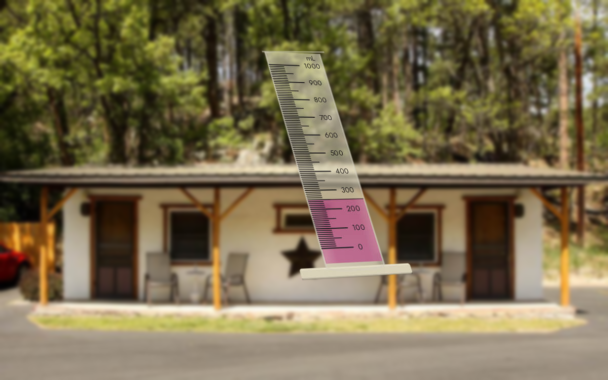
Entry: value=250 unit=mL
